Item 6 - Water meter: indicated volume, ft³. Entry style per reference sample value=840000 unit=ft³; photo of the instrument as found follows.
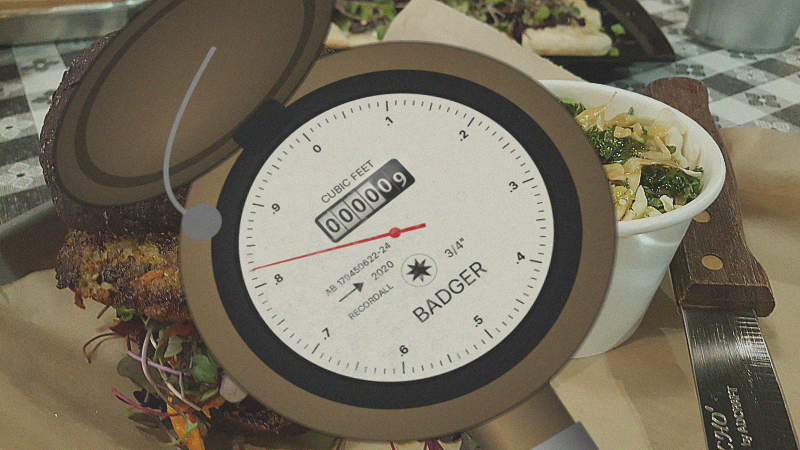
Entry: value=8.82 unit=ft³
